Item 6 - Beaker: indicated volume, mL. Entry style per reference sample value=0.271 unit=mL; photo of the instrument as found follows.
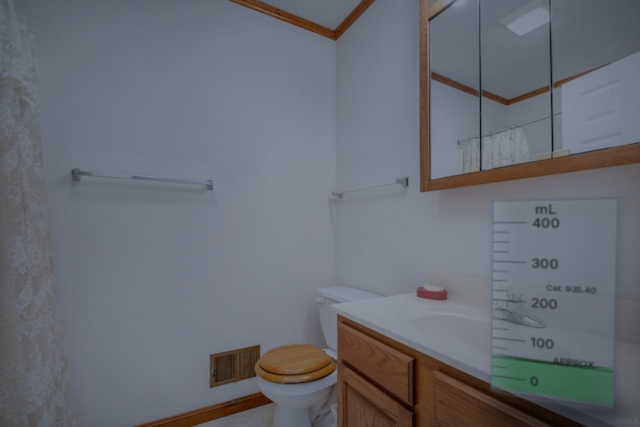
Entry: value=50 unit=mL
